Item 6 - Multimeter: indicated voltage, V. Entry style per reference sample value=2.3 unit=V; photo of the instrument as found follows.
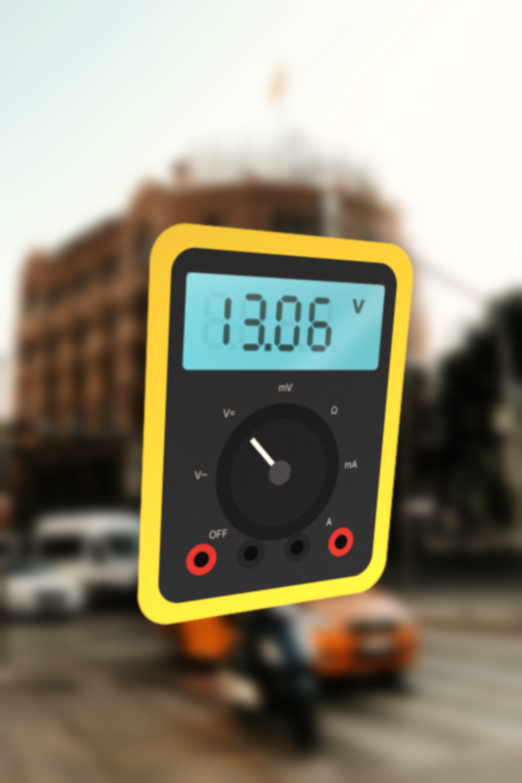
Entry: value=13.06 unit=V
